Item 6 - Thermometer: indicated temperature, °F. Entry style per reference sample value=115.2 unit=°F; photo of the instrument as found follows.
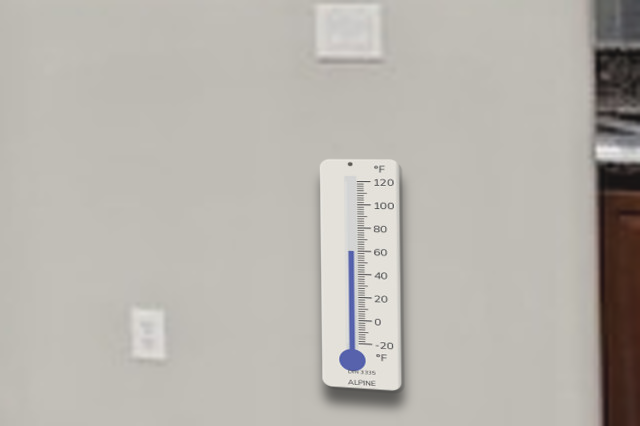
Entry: value=60 unit=°F
